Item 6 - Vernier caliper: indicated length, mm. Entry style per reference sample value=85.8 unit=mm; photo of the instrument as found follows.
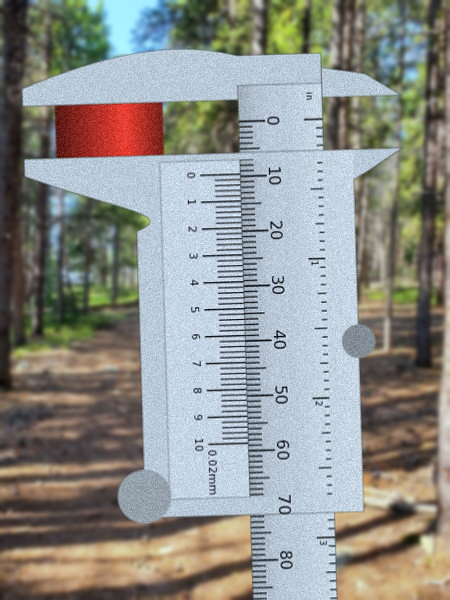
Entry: value=9.6 unit=mm
